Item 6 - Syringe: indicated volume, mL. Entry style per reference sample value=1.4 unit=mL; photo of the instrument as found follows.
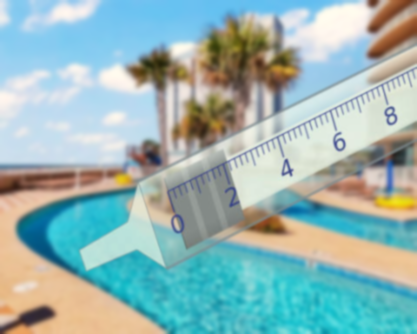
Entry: value=0 unit=mL
